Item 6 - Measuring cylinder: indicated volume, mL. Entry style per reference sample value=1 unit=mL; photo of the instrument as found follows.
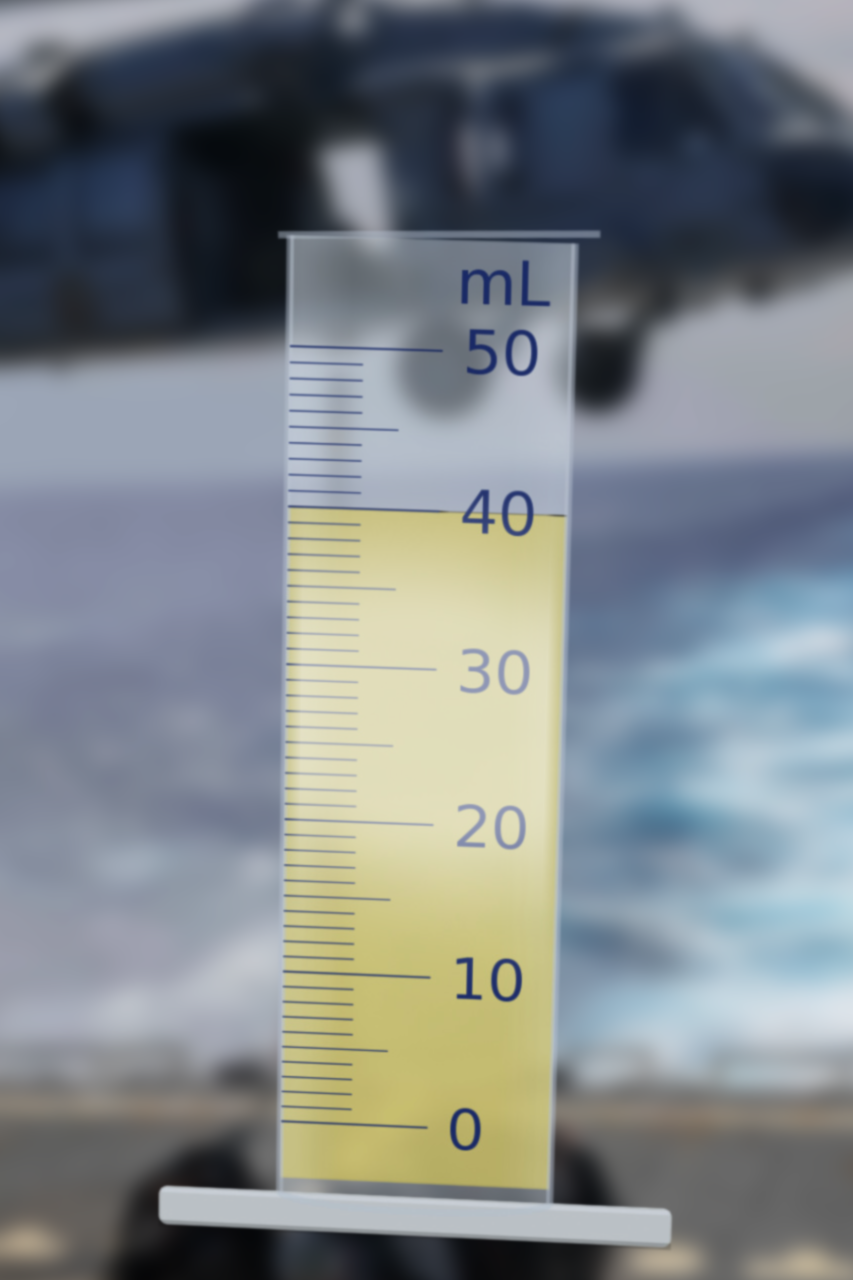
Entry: value=40 unit=mL
